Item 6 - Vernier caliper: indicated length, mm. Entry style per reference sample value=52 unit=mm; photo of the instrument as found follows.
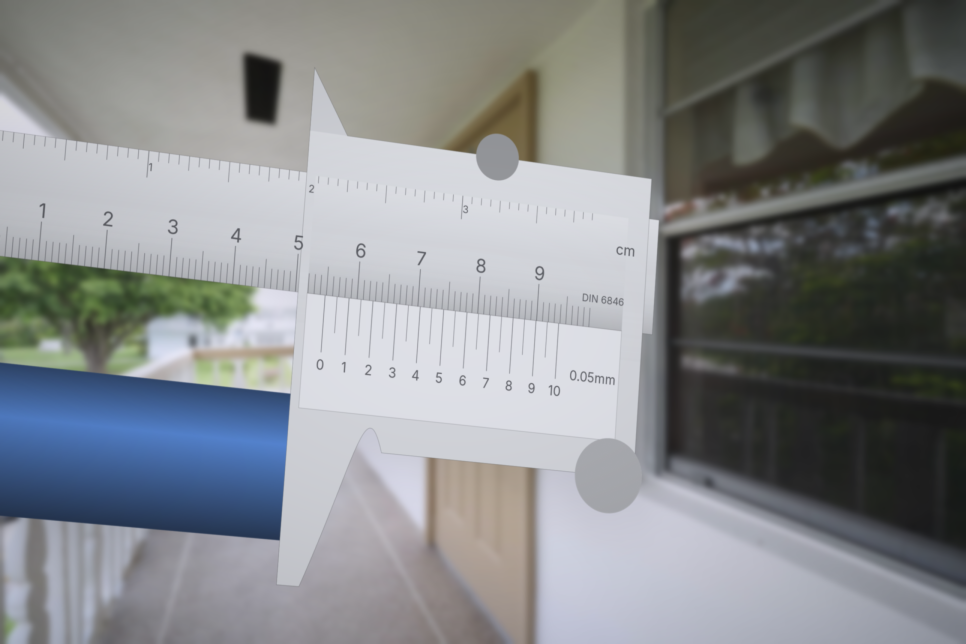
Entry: value=54.8 unit=mm
